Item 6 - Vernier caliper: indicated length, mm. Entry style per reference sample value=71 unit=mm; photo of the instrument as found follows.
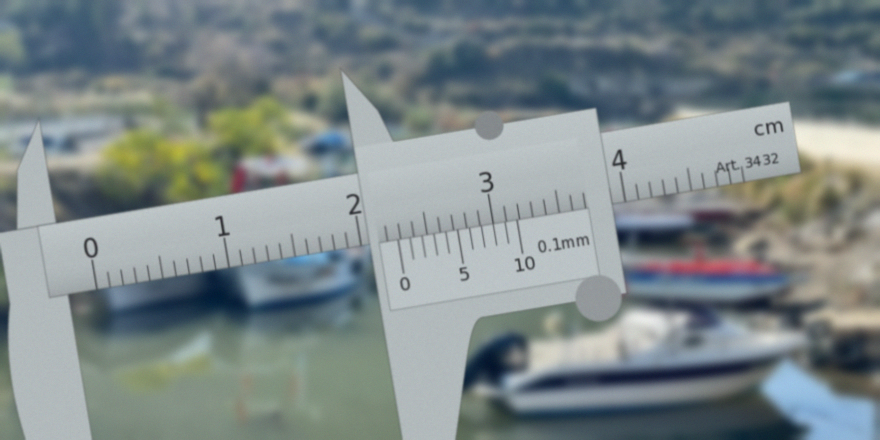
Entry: value=22.8 unit=mm
